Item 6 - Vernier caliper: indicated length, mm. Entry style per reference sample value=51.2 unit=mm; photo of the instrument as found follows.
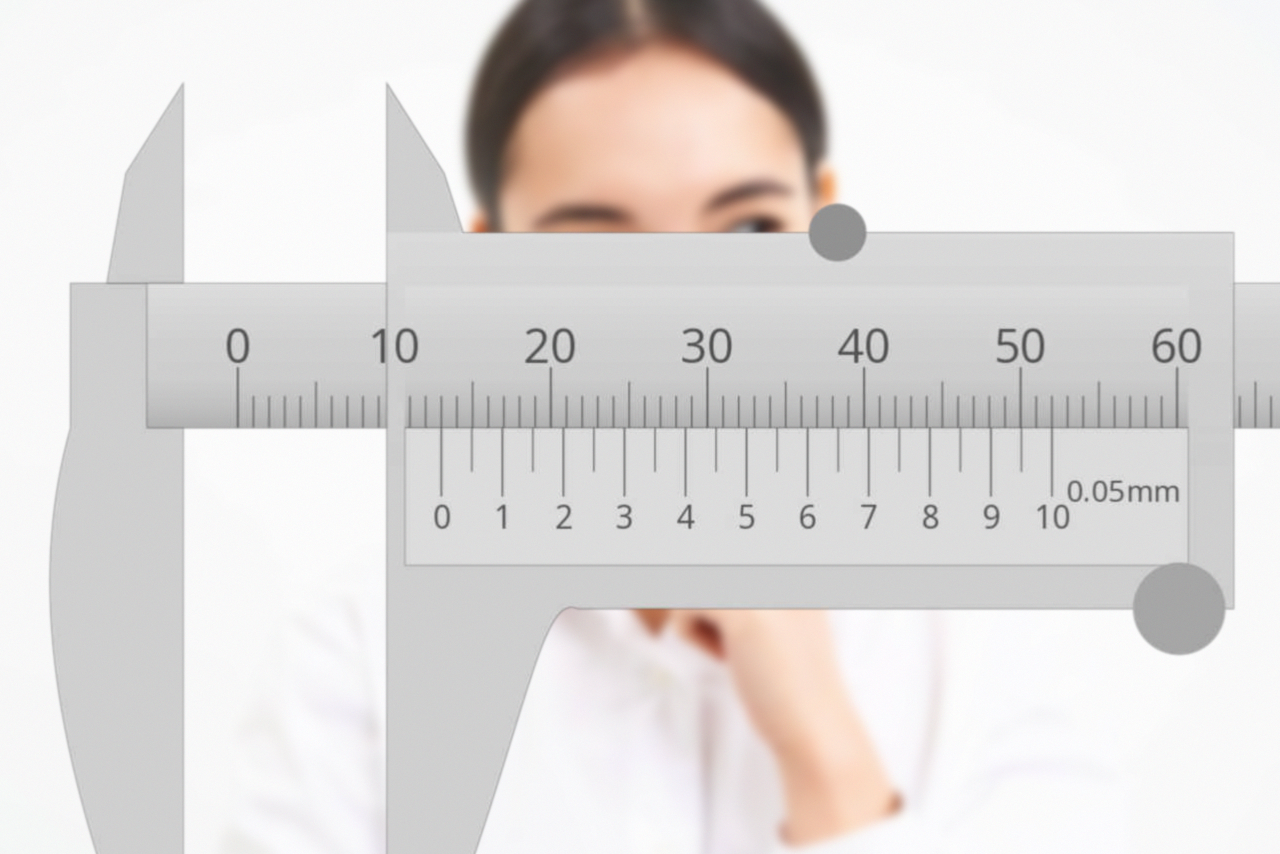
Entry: value=13.0 unit=mm
